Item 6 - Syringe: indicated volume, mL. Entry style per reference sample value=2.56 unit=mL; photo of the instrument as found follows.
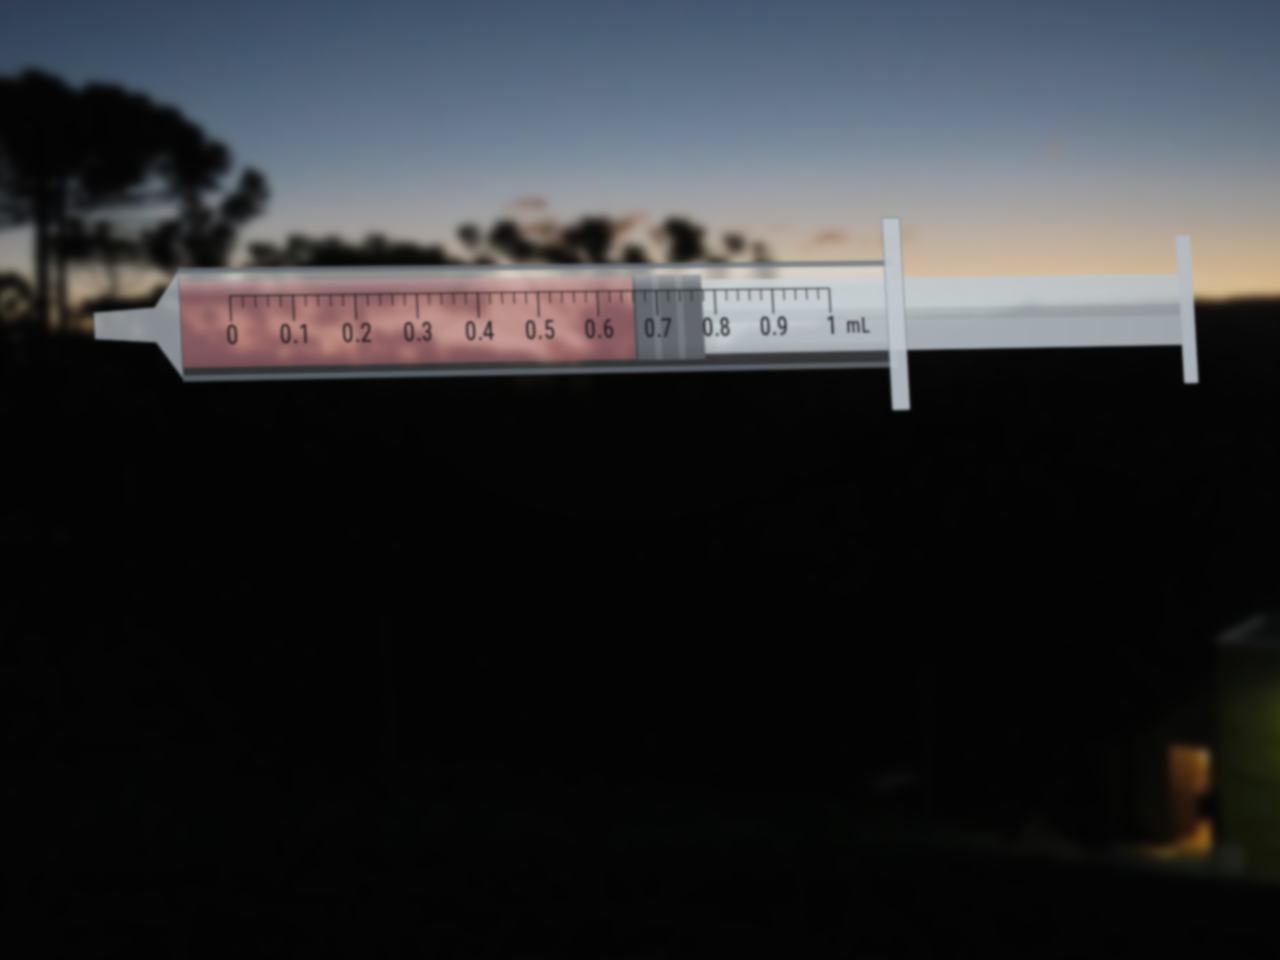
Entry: value=0.66 unit=mL
